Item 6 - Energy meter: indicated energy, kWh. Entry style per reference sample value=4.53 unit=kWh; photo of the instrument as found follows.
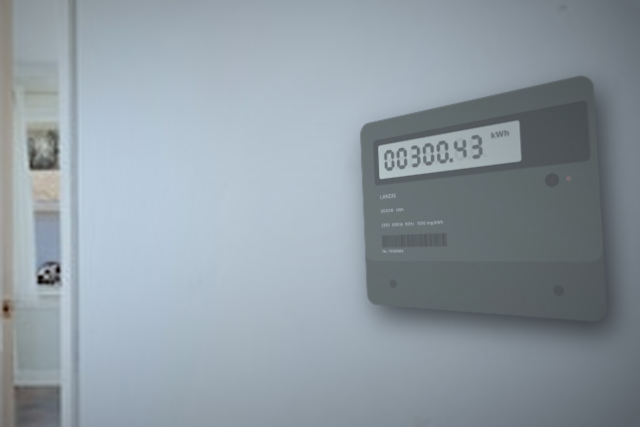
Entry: value=300.43 unit=kWh
